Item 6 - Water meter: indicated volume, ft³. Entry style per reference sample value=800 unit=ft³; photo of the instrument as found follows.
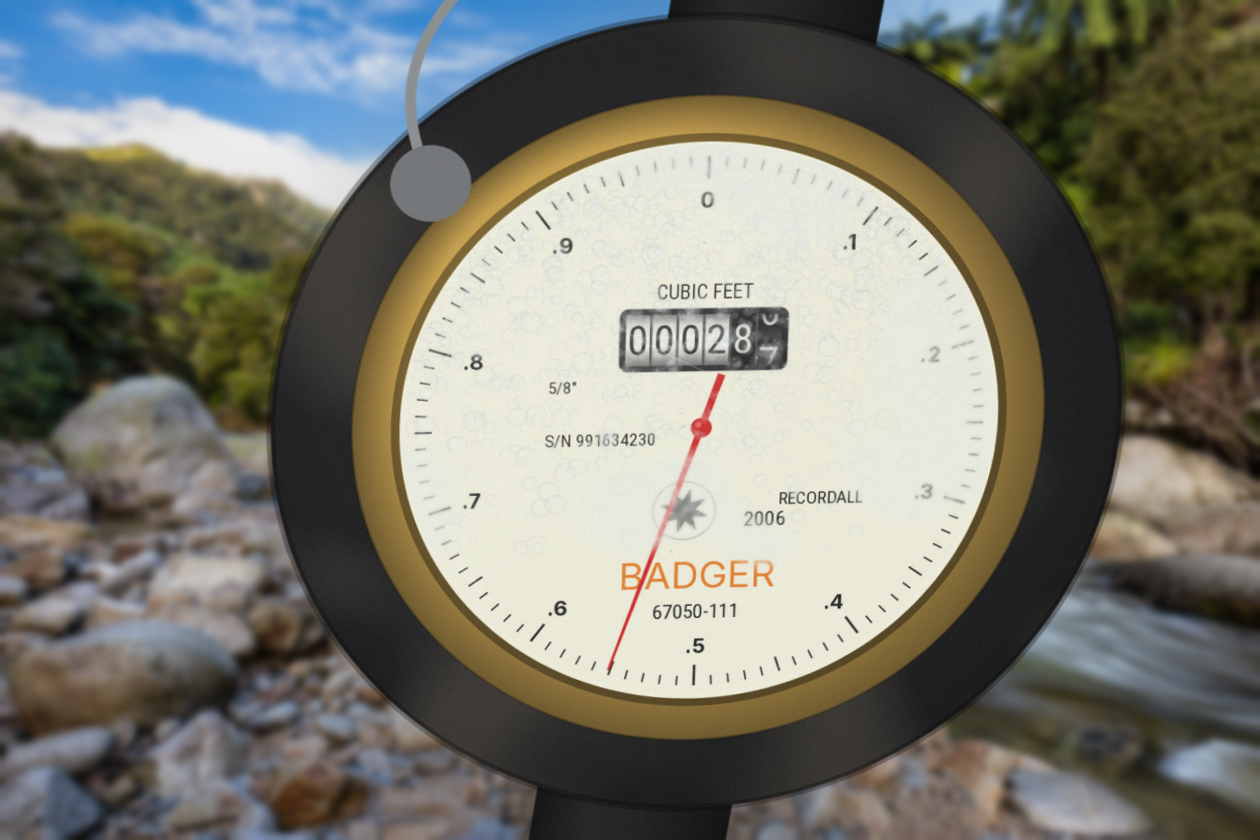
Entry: value=286.55 unit=ft³
